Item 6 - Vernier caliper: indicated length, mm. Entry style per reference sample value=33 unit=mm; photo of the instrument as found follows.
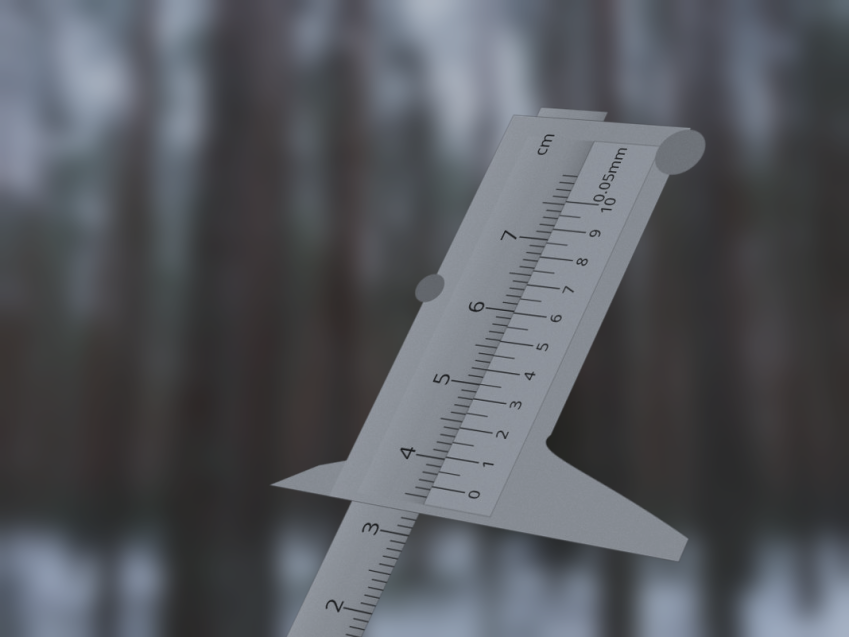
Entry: value=36.4 unit=mm
